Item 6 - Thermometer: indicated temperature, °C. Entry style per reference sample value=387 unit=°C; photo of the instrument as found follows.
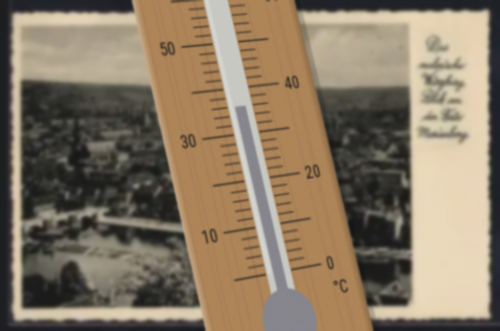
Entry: value=36 unit=°C
